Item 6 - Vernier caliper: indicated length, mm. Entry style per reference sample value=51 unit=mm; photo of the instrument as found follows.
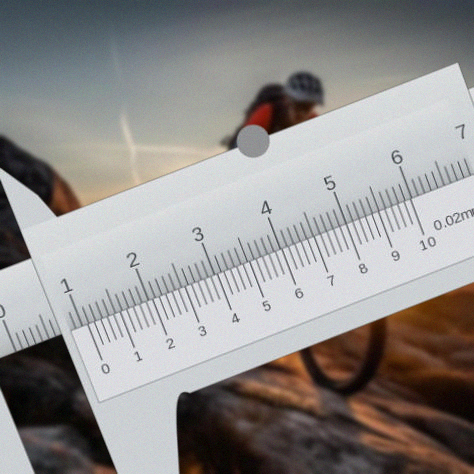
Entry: value=10.8 unit=mm
